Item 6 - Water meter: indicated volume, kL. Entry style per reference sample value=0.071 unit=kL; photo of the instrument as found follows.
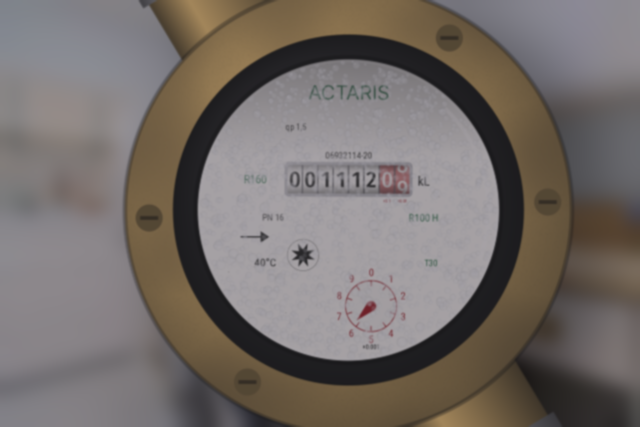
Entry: value=1112.086 unit=kL
